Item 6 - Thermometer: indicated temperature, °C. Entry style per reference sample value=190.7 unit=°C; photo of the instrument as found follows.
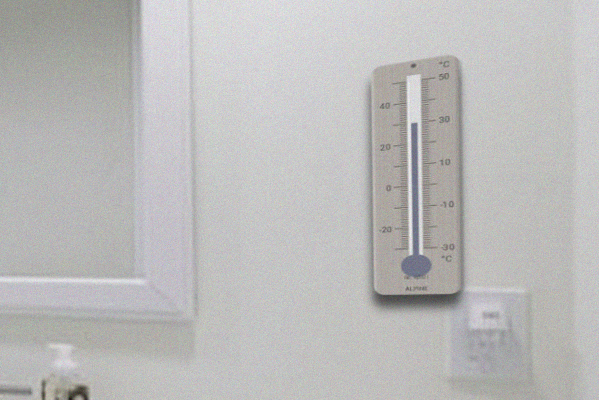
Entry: value=30 unit=°C
